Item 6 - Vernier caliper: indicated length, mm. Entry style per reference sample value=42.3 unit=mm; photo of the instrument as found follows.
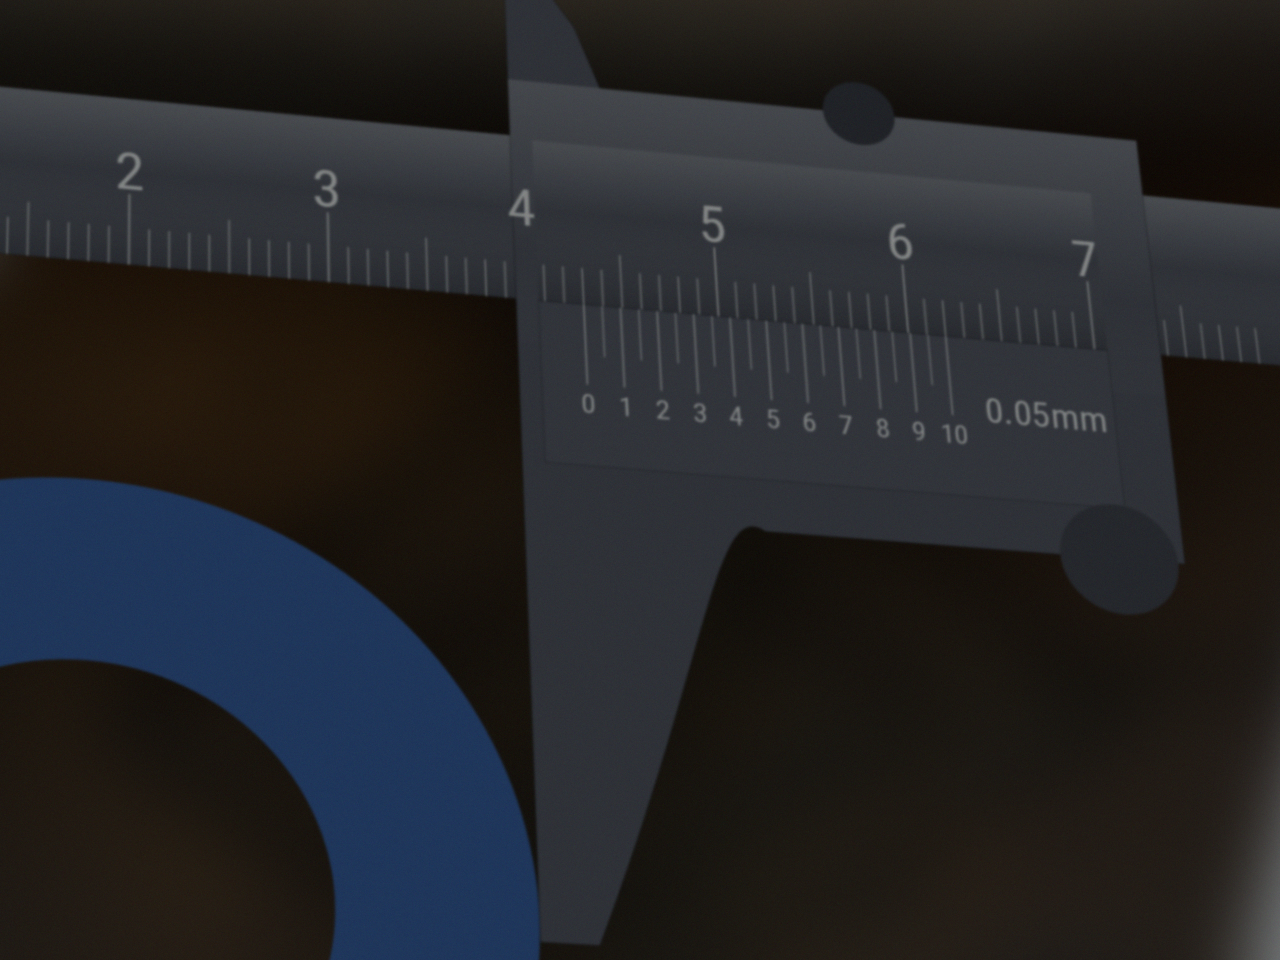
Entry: value=43.0 unit=mm
